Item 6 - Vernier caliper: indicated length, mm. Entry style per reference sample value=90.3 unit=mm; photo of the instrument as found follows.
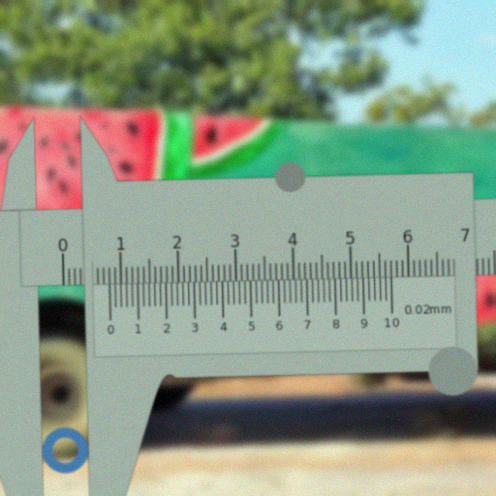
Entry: value=8.0 unit=mm
